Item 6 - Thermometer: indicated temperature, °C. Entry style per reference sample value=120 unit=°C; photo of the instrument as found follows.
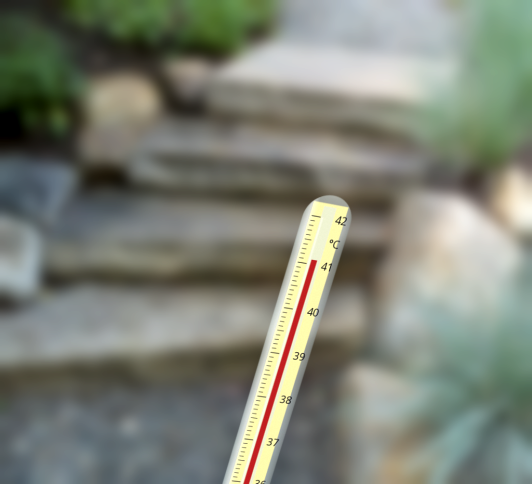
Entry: value=41.1 unit=°C
